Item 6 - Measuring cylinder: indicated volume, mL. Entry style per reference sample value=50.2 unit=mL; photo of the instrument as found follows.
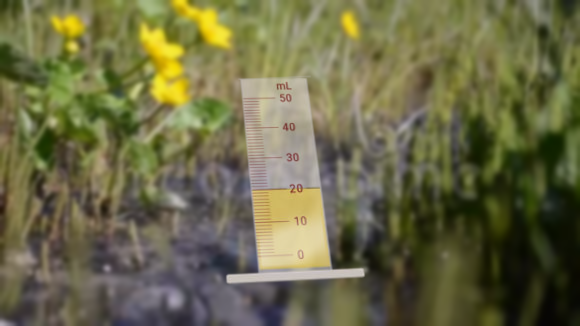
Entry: value=20 unit=mL
